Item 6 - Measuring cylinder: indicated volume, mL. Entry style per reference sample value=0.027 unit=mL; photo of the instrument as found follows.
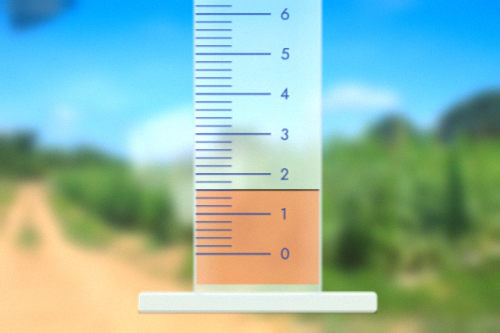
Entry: value=1.6 unit=mL
